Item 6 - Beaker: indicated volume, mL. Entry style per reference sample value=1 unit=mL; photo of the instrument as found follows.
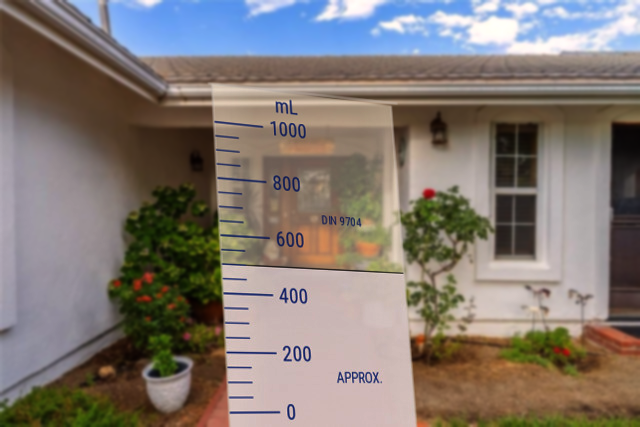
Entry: value=500 unit=mL
